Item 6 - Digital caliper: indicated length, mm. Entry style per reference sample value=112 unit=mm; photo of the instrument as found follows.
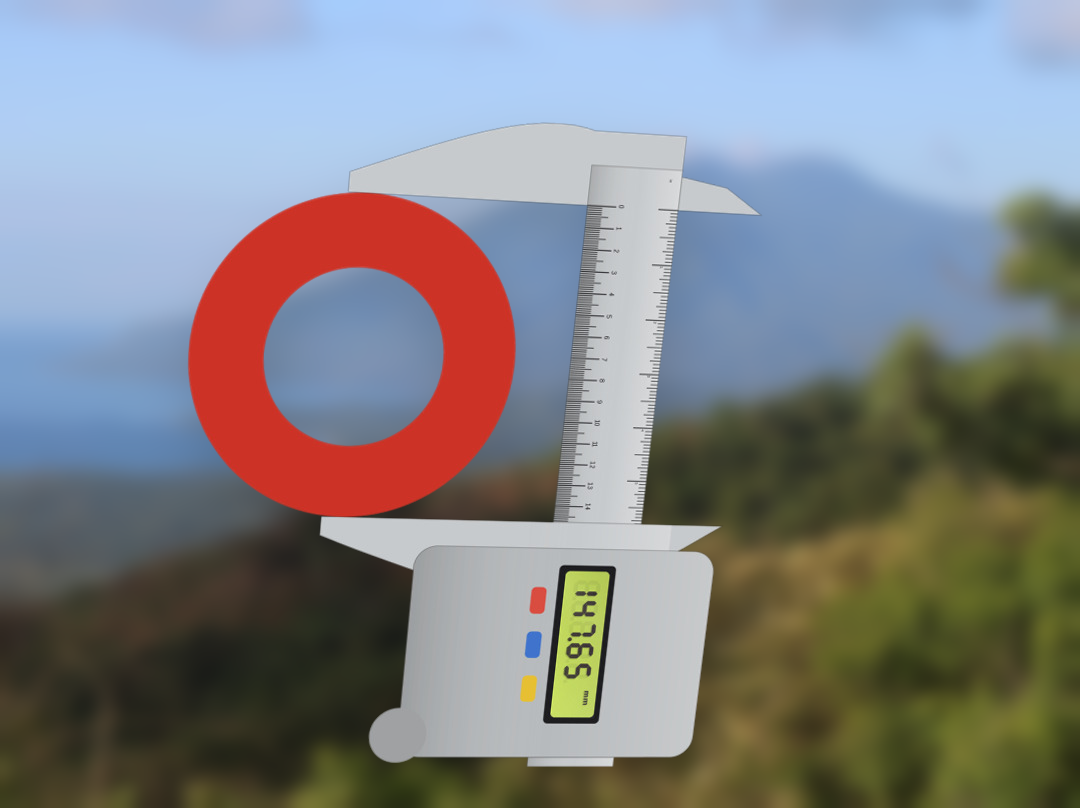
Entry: value=147.65 unit=mm
